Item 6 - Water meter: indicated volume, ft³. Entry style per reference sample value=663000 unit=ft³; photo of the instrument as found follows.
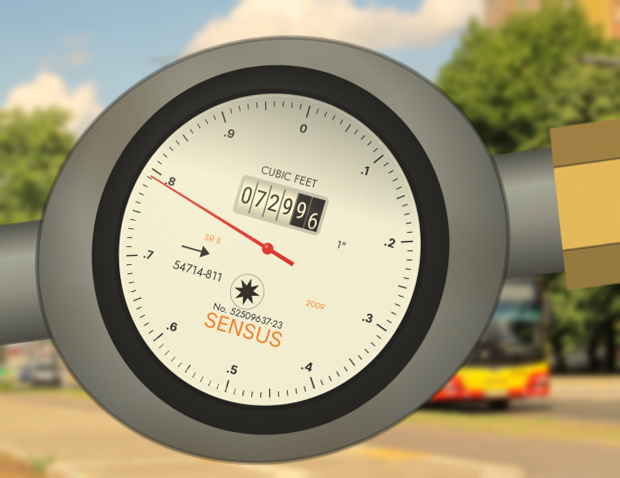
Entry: value=72995.79 unit=ft³
